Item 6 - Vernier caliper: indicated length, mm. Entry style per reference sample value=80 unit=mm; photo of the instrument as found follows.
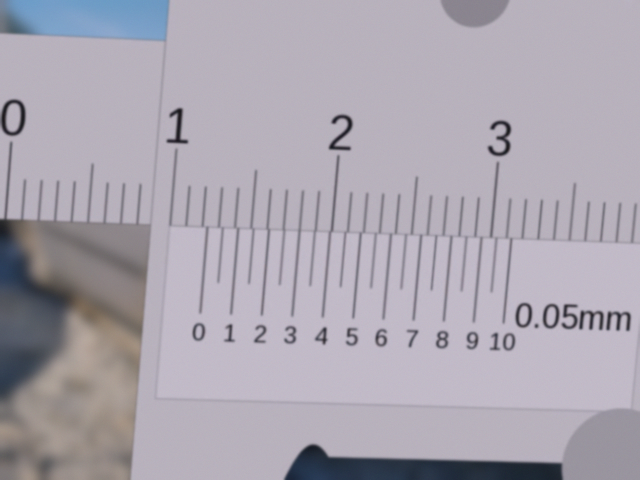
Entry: value=12.3 unit=mm
